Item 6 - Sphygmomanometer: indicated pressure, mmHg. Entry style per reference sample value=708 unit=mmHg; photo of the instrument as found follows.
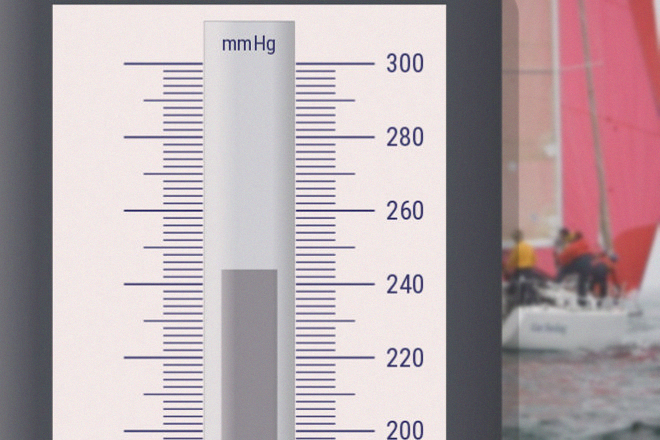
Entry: value=244 unit=mmHg
